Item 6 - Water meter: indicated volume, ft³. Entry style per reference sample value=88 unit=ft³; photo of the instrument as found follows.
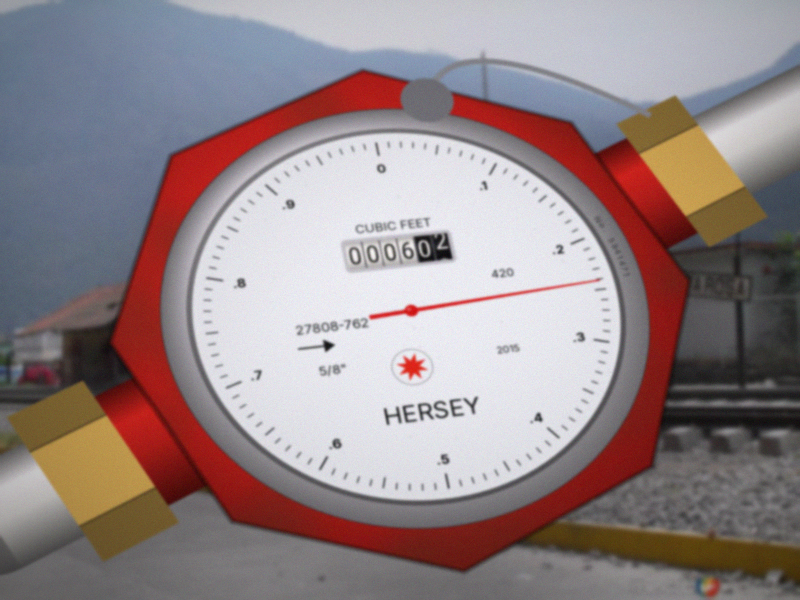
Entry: value=602.24 unit=ft³
